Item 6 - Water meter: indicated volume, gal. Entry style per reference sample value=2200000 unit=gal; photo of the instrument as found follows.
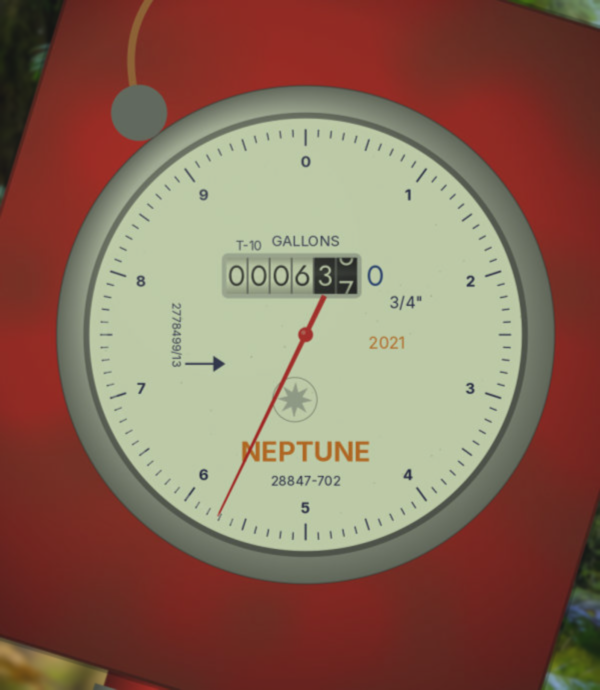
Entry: value=6365.7 unit=gal
